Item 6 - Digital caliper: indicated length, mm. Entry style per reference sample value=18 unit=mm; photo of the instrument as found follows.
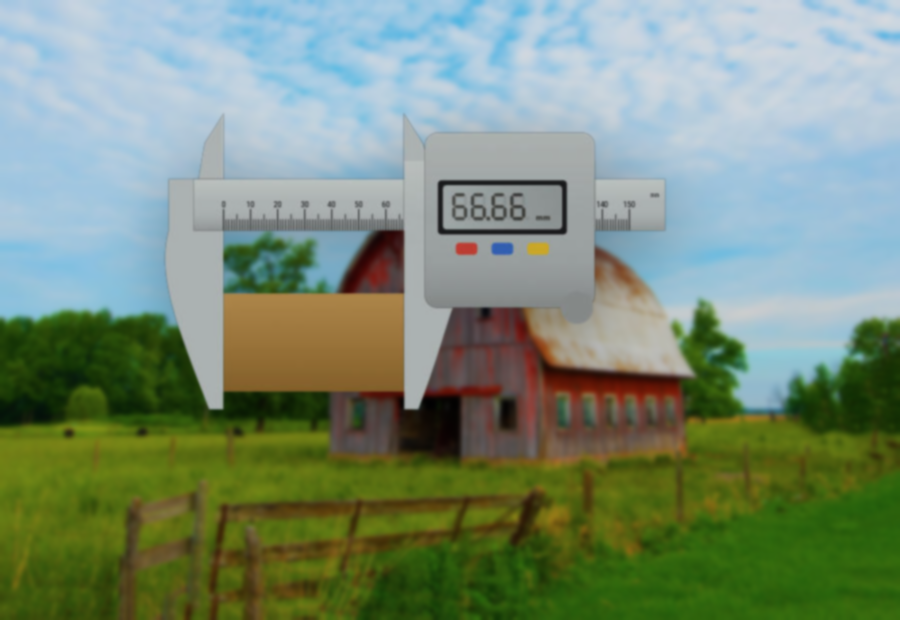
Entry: value=66.66 unit=mm
